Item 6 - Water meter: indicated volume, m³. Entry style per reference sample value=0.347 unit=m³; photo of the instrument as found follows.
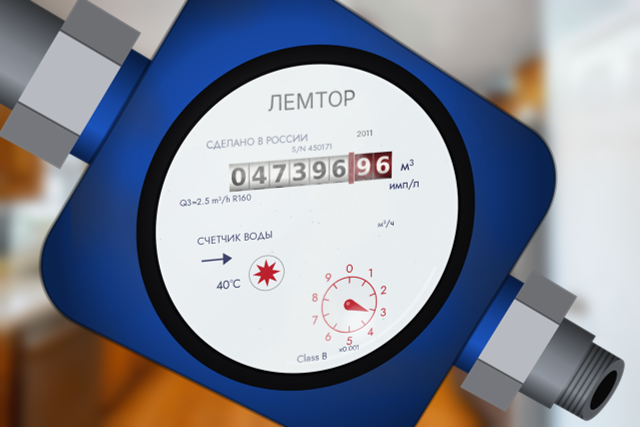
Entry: value=47396.963 unit=m³
